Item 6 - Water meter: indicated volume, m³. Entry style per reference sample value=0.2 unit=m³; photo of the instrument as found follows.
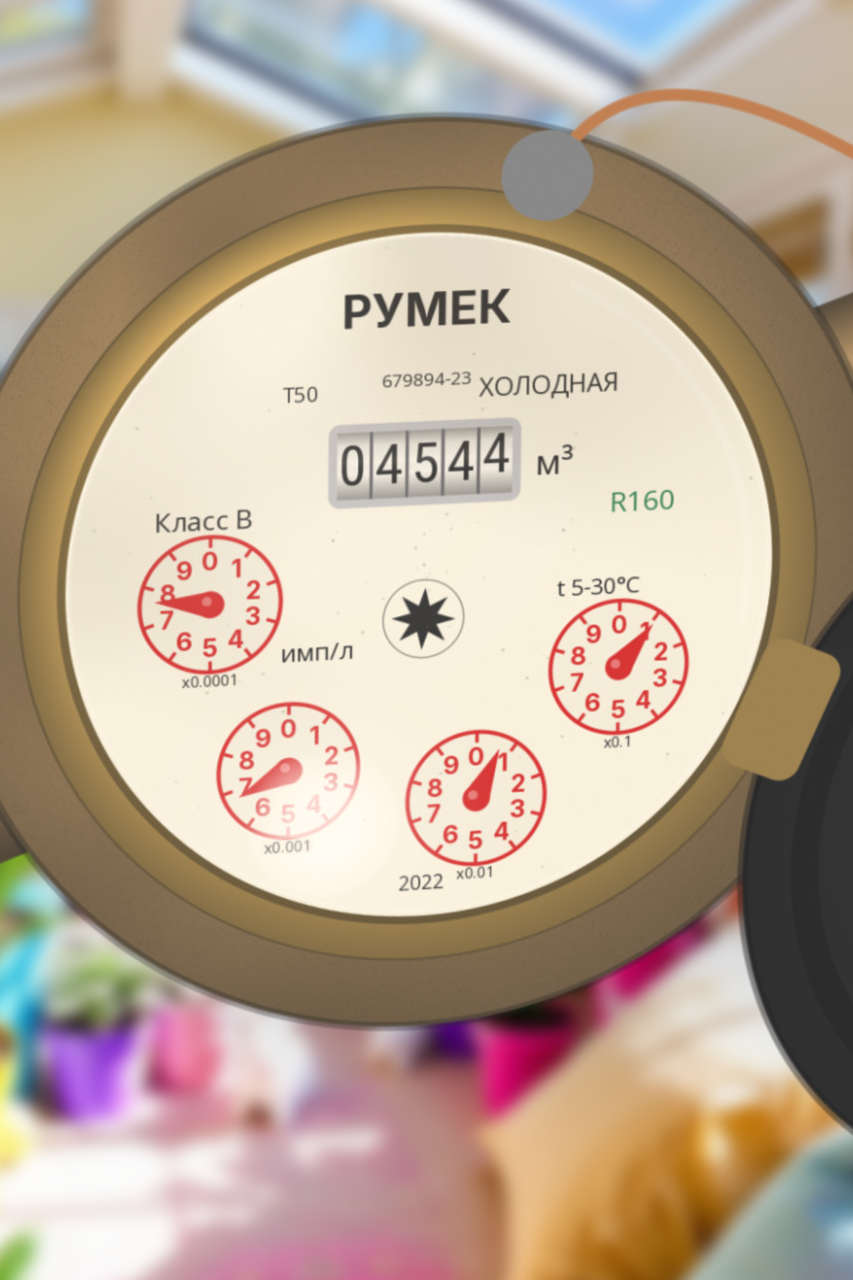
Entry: value=4544.1067 unit=m³
